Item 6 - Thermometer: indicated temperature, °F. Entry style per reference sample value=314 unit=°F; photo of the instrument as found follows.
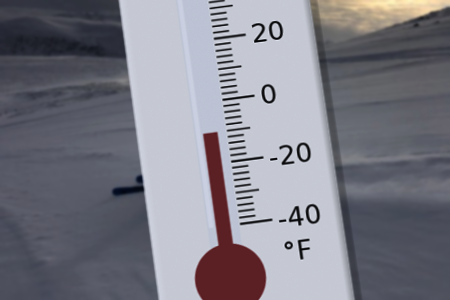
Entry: value=-10 unit=°F
